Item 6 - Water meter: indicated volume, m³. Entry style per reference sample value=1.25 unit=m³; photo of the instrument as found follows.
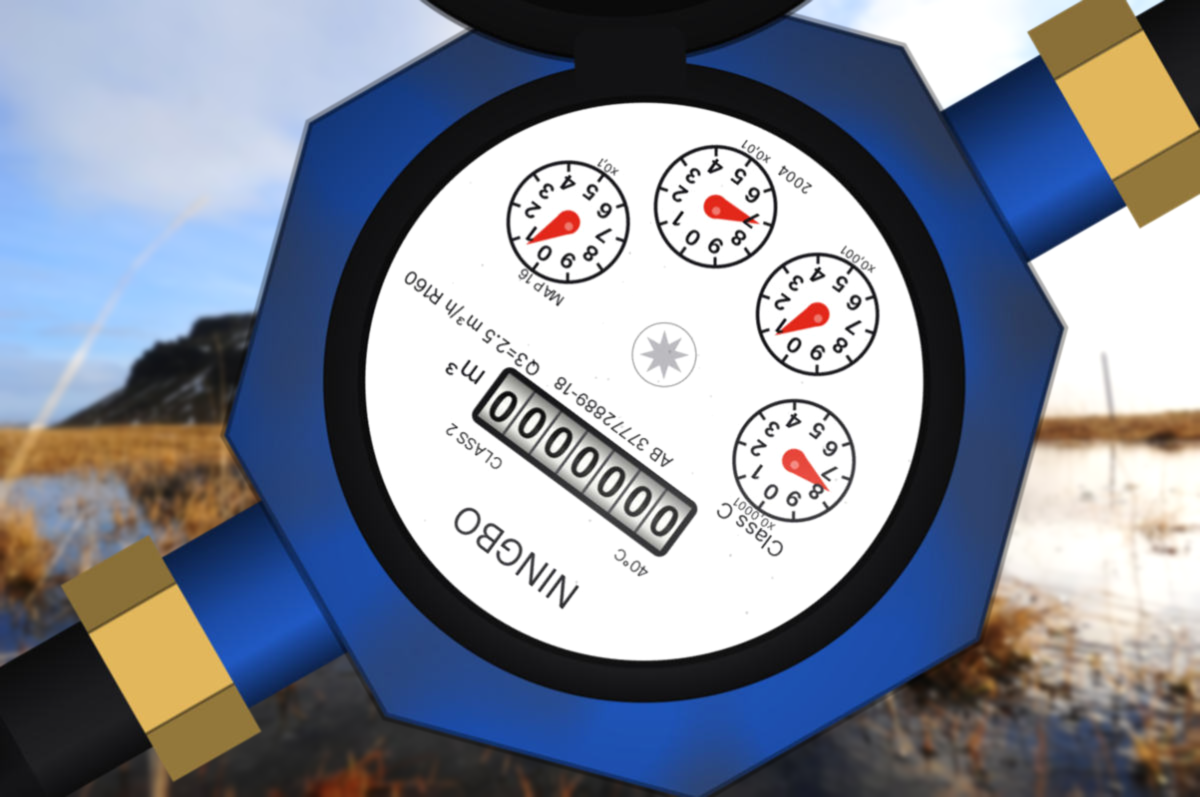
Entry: value=0.0707 unit=m³
